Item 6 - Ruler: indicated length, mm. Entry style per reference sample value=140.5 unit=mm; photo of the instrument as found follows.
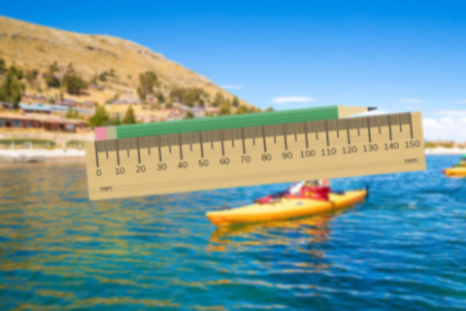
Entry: value=135 unit=mm
